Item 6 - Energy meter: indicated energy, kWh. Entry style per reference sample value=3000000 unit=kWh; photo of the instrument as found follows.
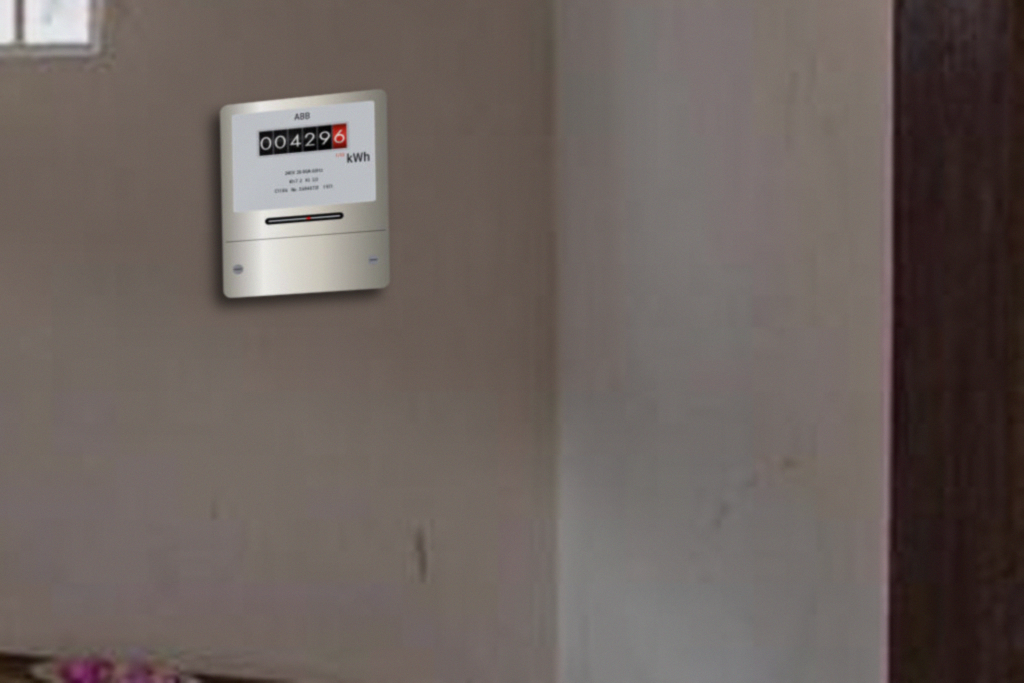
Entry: value=429.6 unit=kWh
